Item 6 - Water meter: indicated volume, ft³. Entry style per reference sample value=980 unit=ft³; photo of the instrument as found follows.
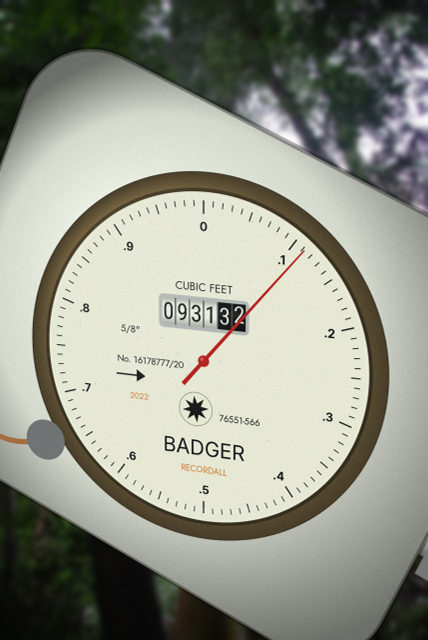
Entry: value=93132.11 unit=ft³
